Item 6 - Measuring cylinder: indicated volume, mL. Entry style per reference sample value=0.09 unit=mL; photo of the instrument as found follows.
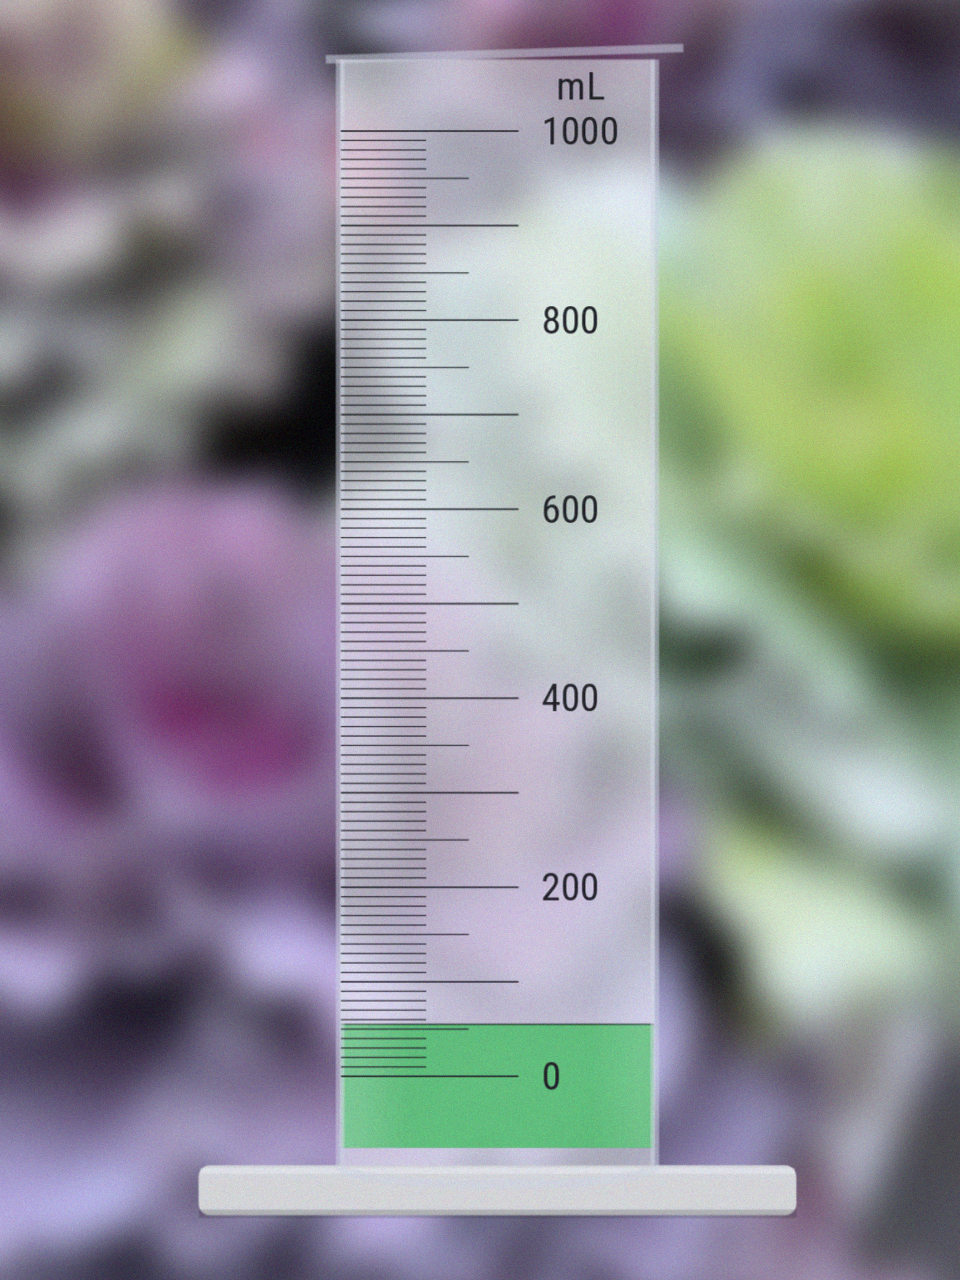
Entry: value=55 unit=mL
